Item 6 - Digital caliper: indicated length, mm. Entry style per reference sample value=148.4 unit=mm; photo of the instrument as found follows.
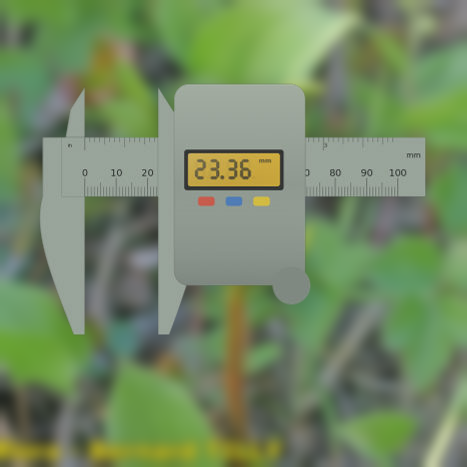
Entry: value=23.36 unit=mm
